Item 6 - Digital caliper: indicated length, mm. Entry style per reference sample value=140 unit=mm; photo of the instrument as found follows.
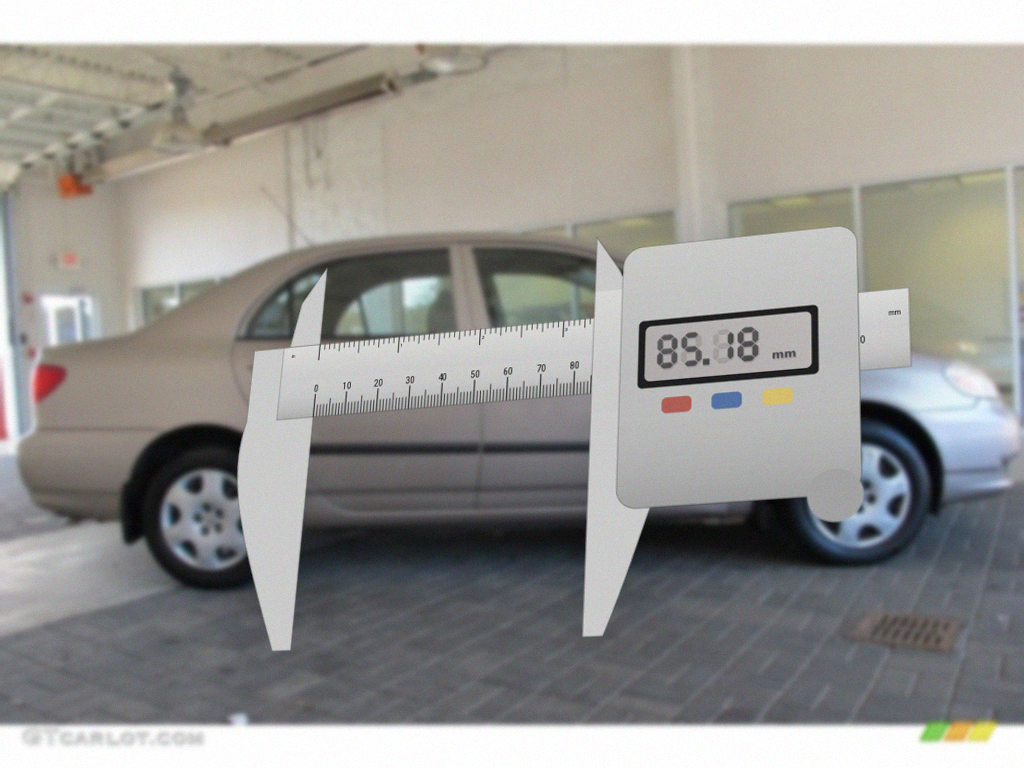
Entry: value=85.18 unit=mm
